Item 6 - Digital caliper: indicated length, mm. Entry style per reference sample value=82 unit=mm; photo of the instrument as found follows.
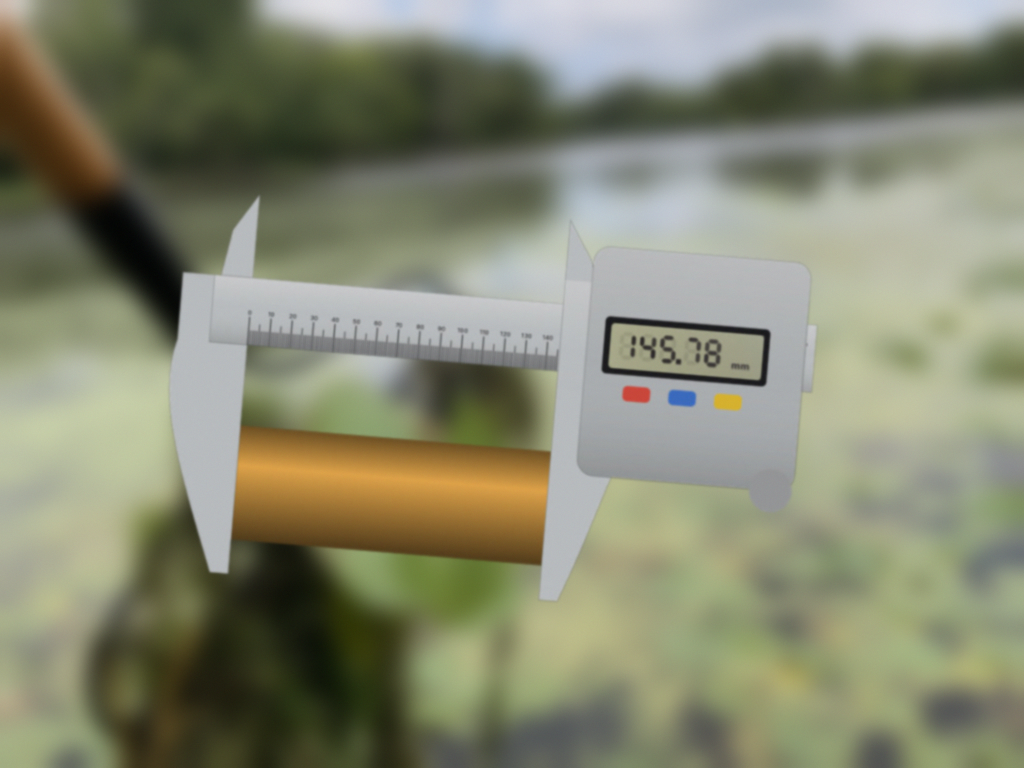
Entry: value=145.78 unit=mm
